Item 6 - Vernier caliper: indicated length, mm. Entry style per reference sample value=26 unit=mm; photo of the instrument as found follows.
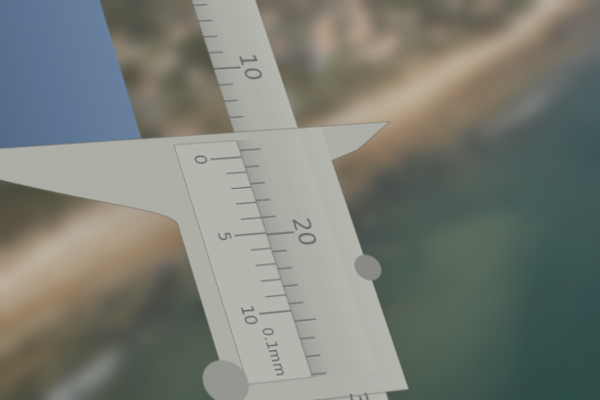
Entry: value=15.4 unit=mm
